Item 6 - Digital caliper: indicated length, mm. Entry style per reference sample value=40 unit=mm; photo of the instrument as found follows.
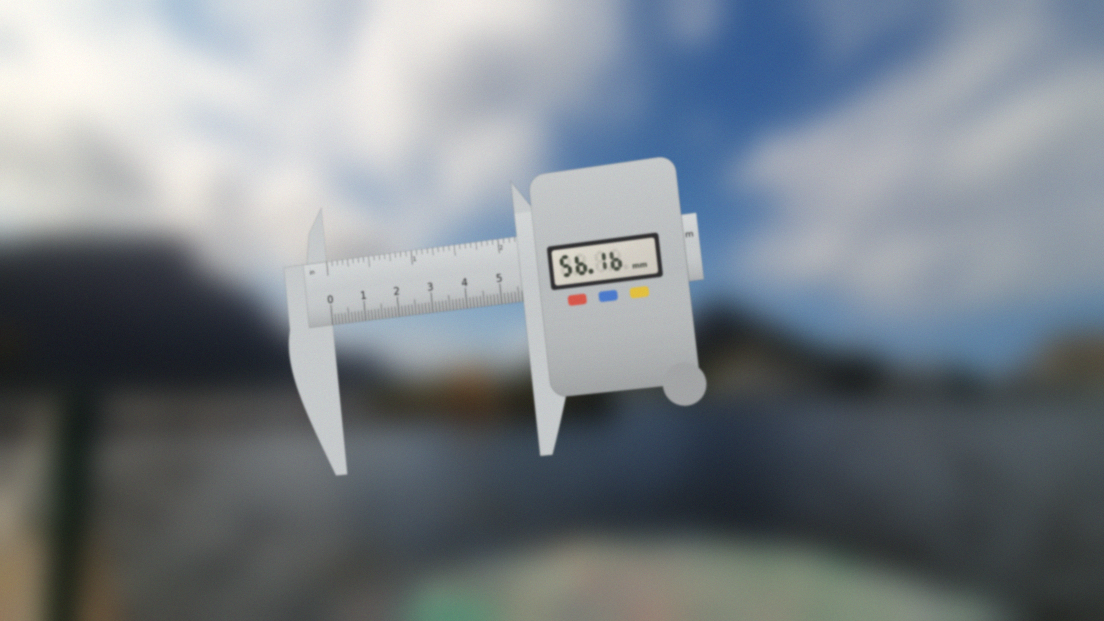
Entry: value=56.16 unit=mm
